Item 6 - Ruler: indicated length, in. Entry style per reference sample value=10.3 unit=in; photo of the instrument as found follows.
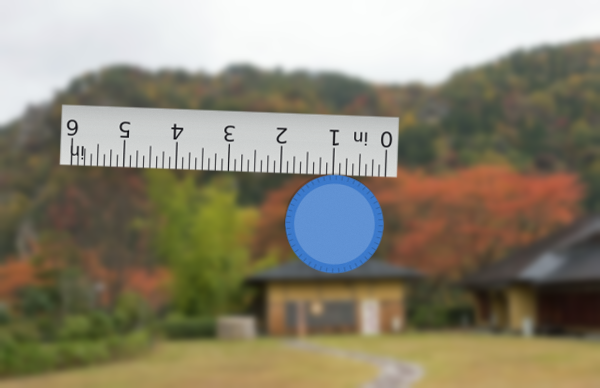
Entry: value=1.875 unit=in
